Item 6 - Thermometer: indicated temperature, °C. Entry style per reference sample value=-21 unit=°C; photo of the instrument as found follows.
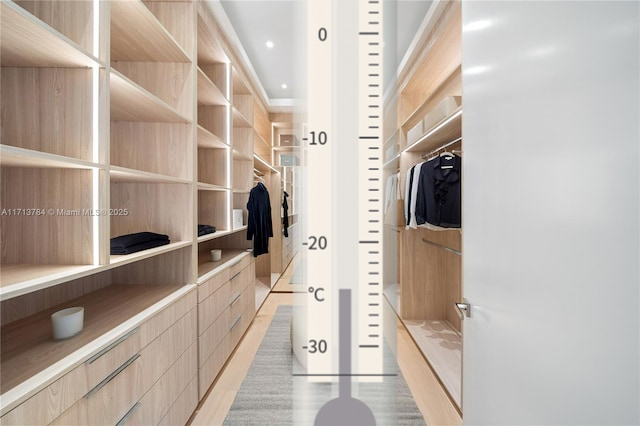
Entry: value=-24.5 unit=°C
